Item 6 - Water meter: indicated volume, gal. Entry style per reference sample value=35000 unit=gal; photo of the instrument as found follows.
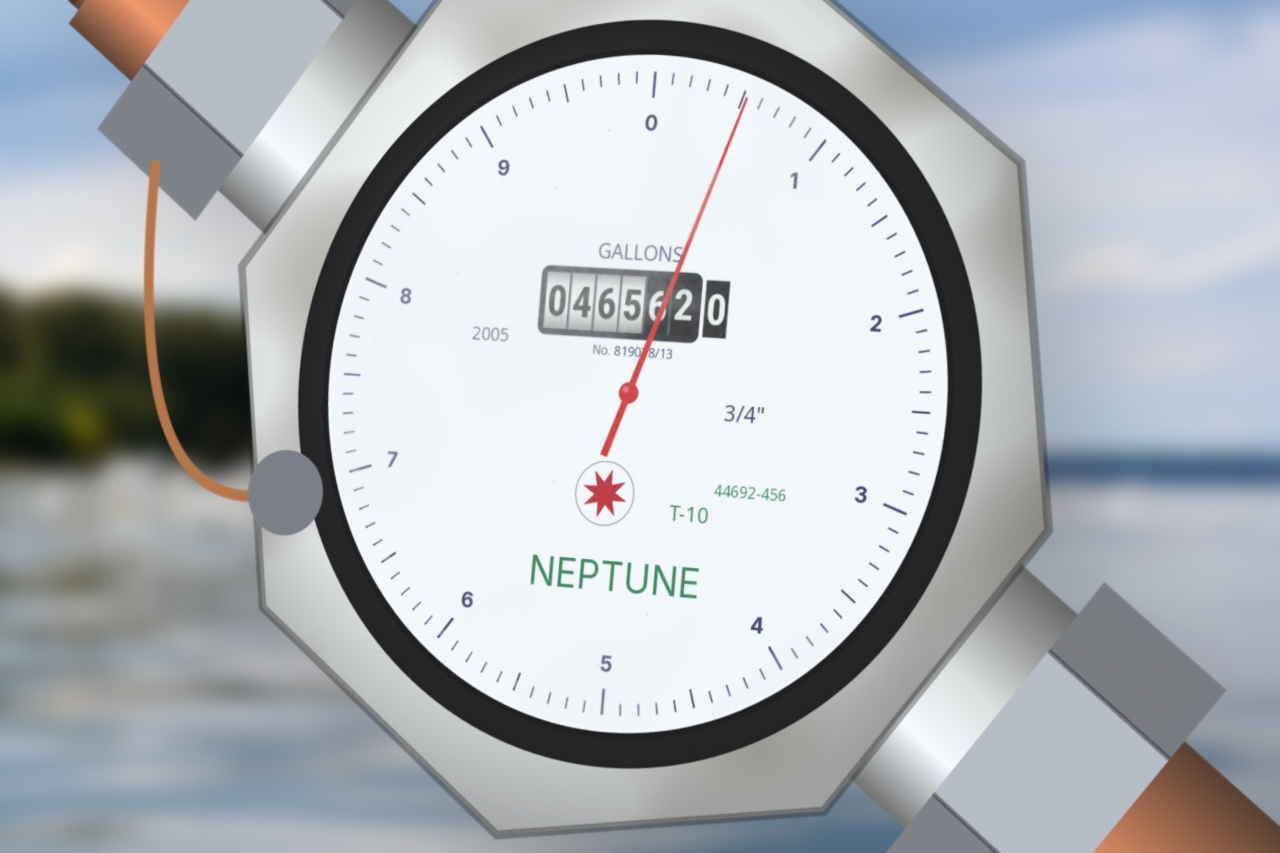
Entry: value=465620.5 unit=gal
